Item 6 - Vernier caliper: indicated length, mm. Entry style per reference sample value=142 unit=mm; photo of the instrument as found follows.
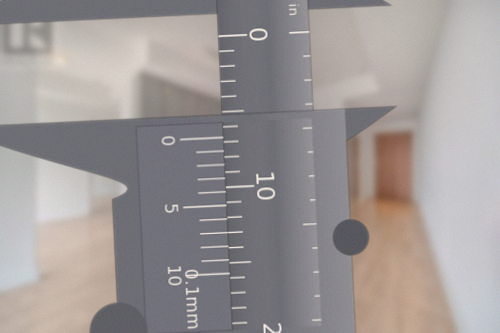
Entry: value=6.7 unit=mm
